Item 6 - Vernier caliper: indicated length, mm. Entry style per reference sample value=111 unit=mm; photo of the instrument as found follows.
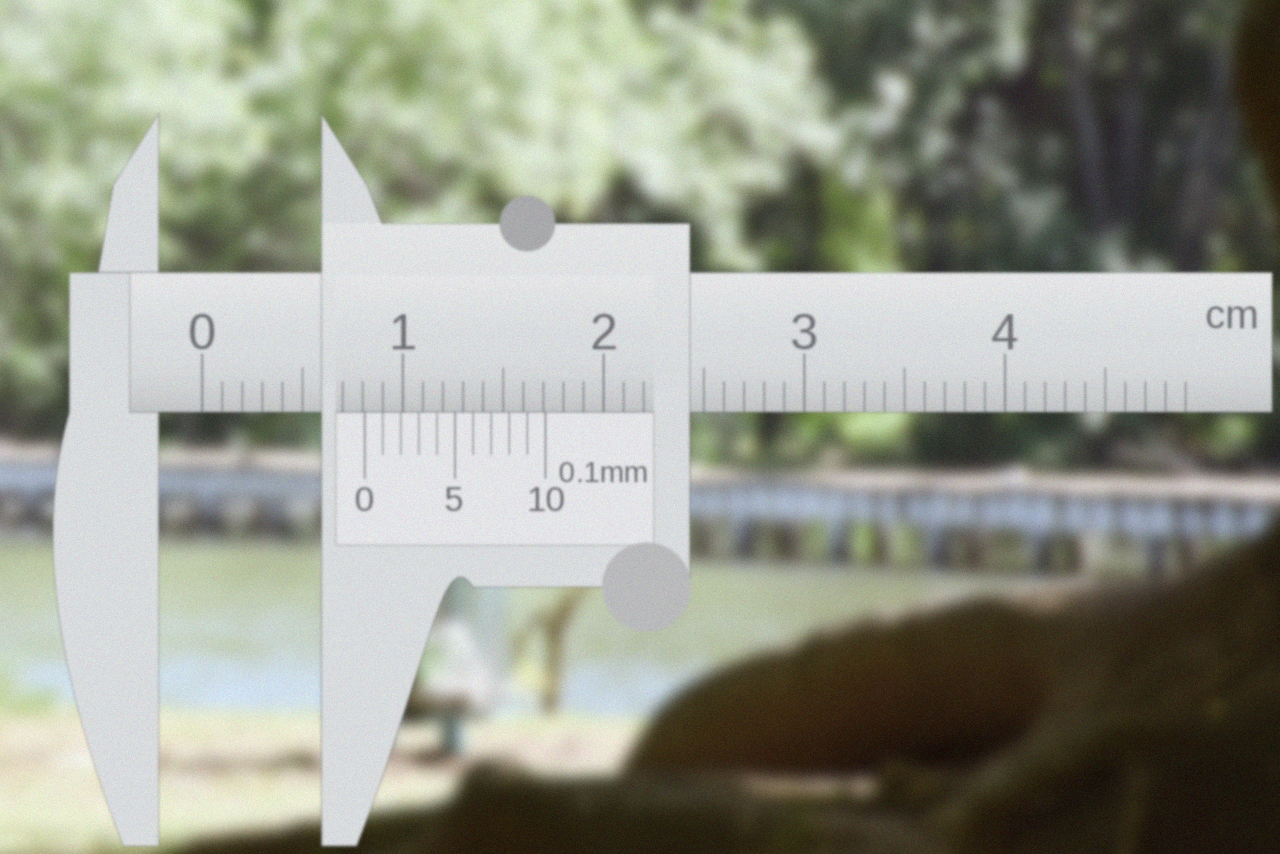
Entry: value=8.1 unit=mm
